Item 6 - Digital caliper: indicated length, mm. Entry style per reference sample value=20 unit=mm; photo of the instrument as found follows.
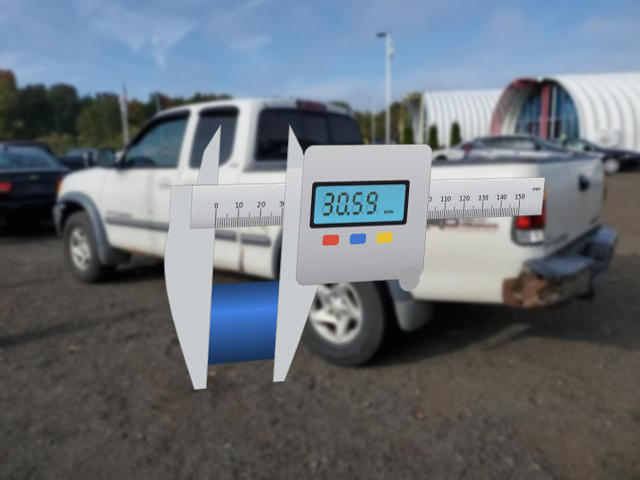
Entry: value=30.59 unit=mm
